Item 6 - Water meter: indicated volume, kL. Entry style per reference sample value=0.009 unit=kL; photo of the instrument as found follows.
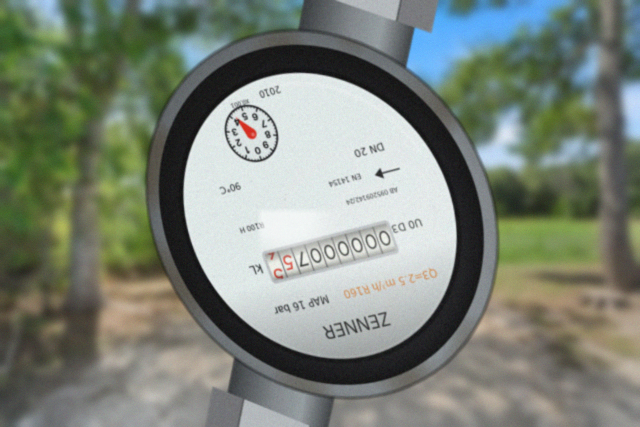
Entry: value=7.554 unit=kL
